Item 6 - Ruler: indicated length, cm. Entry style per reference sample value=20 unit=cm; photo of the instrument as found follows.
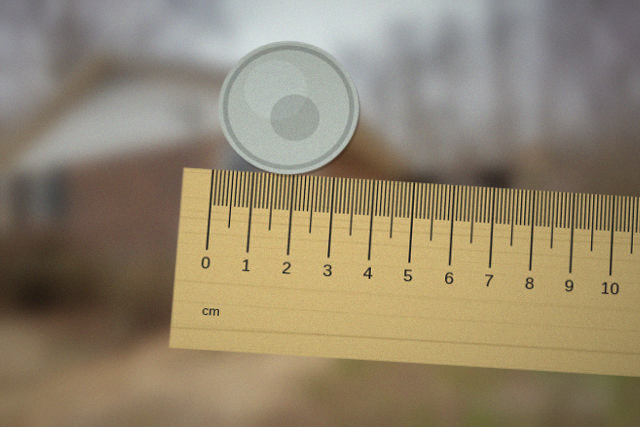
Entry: value=3.5 unit=cm
